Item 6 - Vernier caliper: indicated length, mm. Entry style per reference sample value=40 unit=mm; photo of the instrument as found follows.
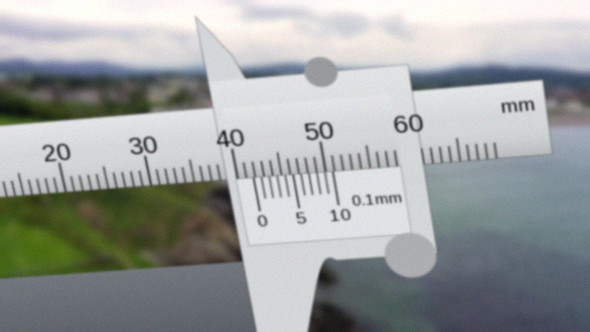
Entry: value=41.8 unit=mm
